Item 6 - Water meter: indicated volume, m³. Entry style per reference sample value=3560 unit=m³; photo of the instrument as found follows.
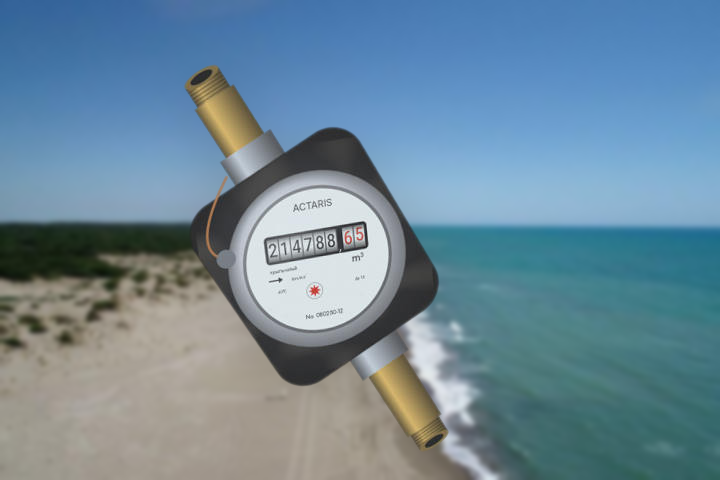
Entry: value=214788.65 unit=m³
